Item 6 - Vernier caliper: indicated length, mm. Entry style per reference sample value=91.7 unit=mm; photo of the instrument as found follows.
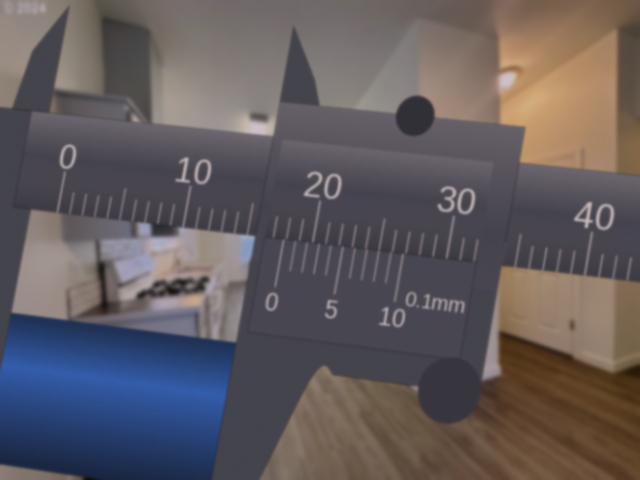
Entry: value=17.8 unit=mm
